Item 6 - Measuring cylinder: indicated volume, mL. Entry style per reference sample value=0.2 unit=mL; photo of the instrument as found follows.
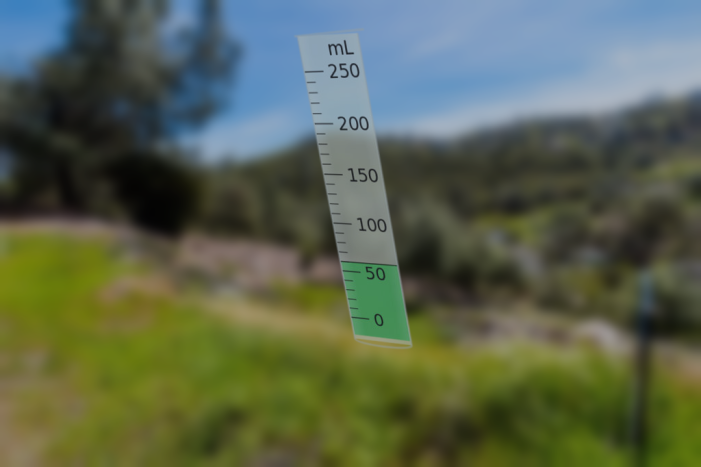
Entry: value=60 unit=mL
